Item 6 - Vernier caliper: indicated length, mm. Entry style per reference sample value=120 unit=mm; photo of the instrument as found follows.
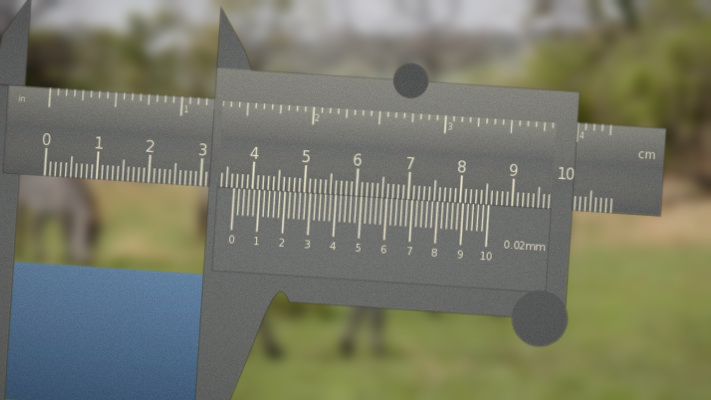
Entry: value=36.5 unit=mm
